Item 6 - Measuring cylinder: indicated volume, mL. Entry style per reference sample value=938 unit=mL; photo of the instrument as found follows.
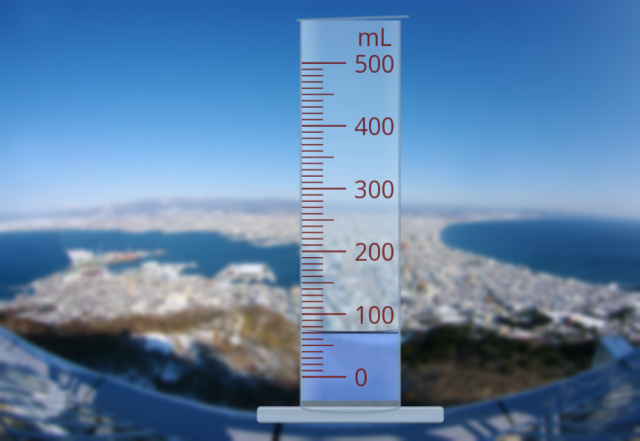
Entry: value=70 unit=mL
